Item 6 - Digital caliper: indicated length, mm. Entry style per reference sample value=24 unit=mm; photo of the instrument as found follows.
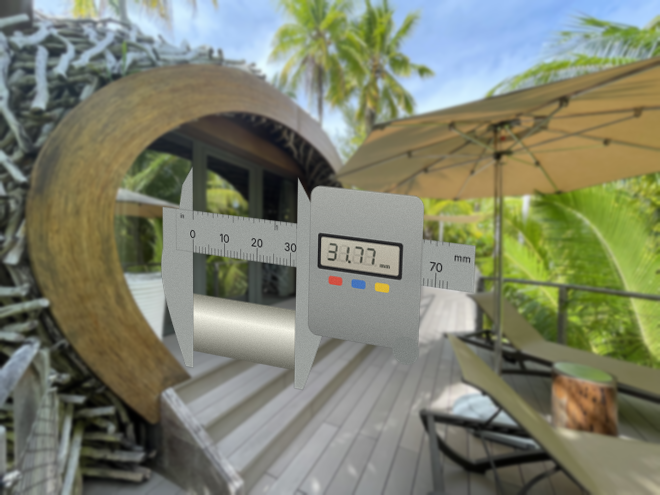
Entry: value=31.77 unit=mm
